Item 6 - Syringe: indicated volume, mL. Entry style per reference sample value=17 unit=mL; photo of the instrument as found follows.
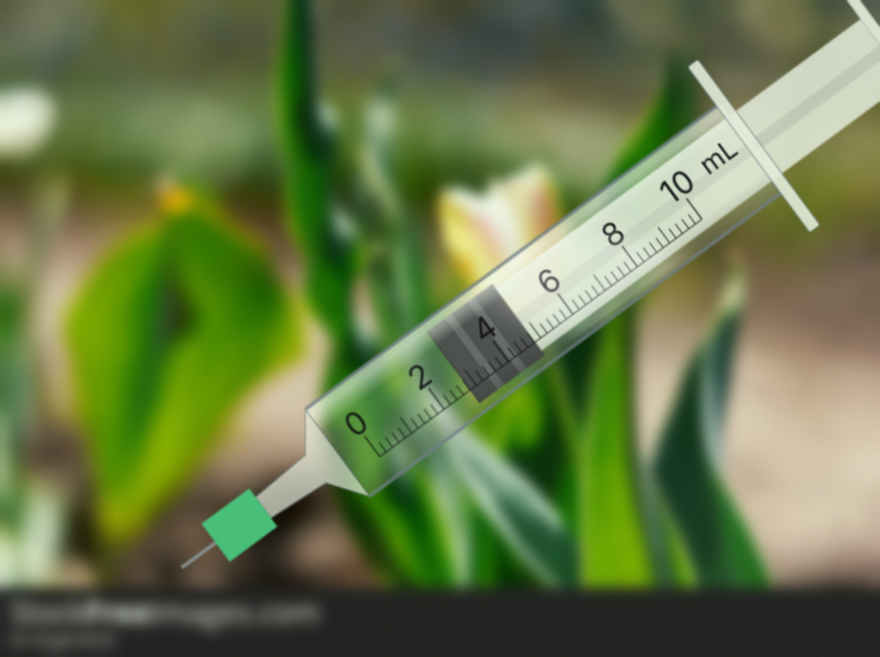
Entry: value=2.8 unit=mL
